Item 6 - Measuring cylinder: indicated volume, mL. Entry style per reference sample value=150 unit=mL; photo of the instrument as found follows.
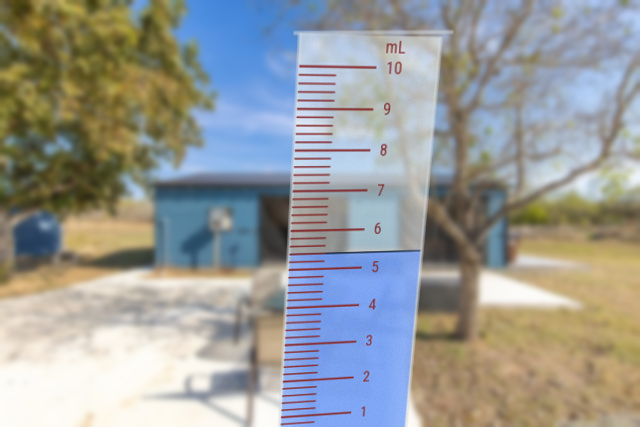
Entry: value=5.4 unit=mL
